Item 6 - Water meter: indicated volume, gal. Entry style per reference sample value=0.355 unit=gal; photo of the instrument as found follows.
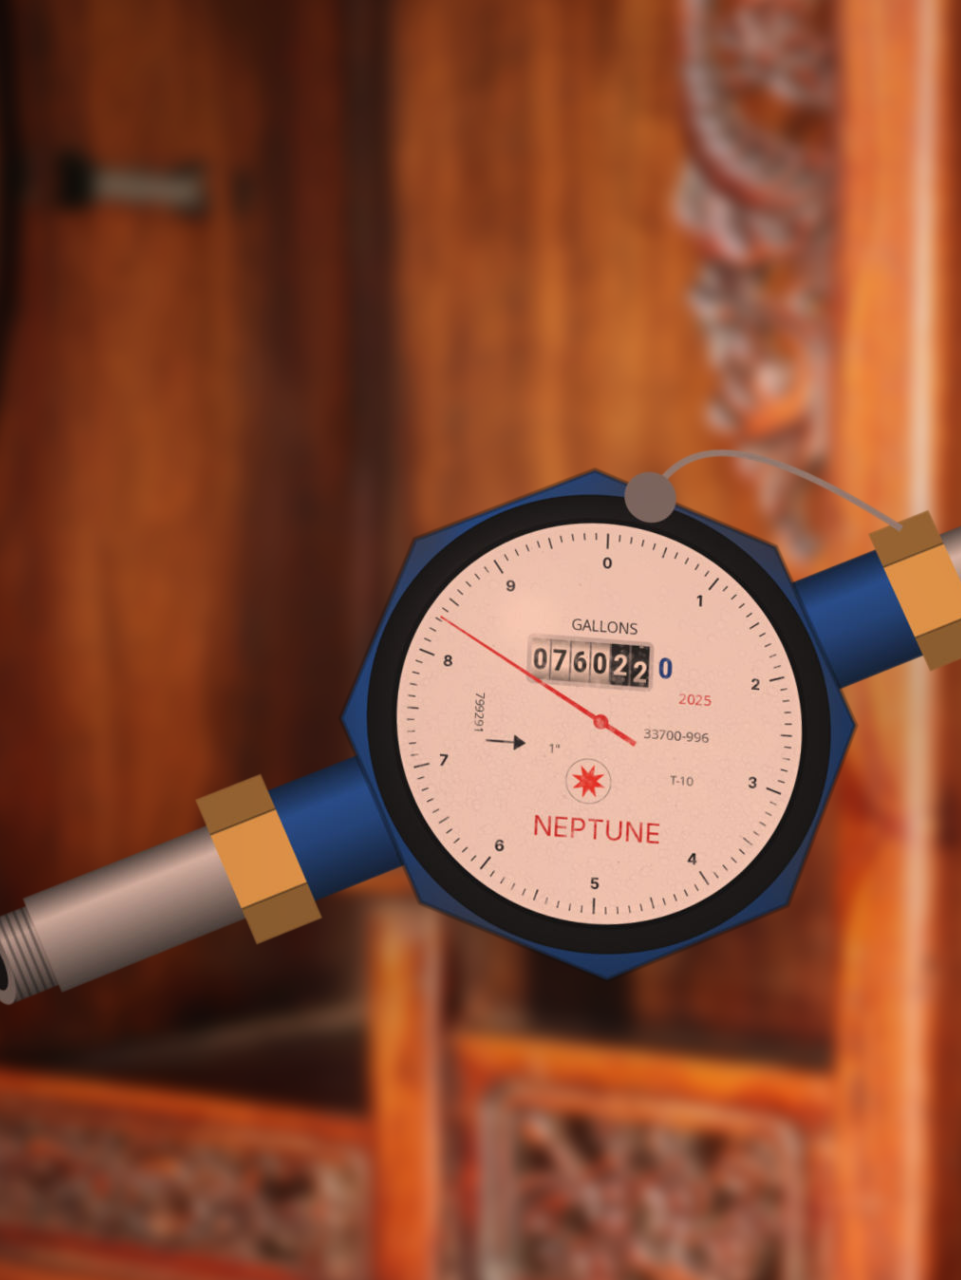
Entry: value=760218.3 unit=gal
